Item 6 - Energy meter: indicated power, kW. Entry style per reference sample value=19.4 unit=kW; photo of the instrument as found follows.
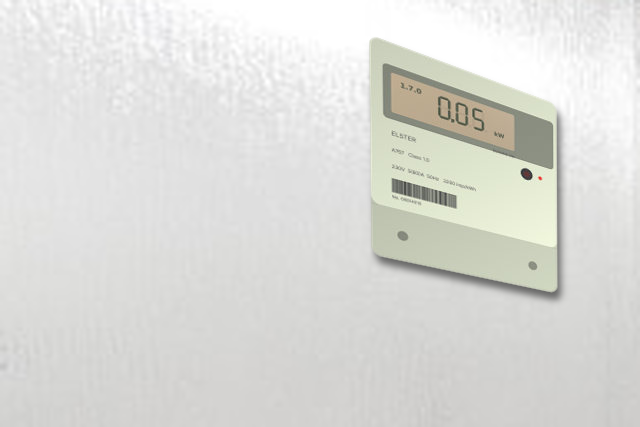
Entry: value=0.05 unit=kW
